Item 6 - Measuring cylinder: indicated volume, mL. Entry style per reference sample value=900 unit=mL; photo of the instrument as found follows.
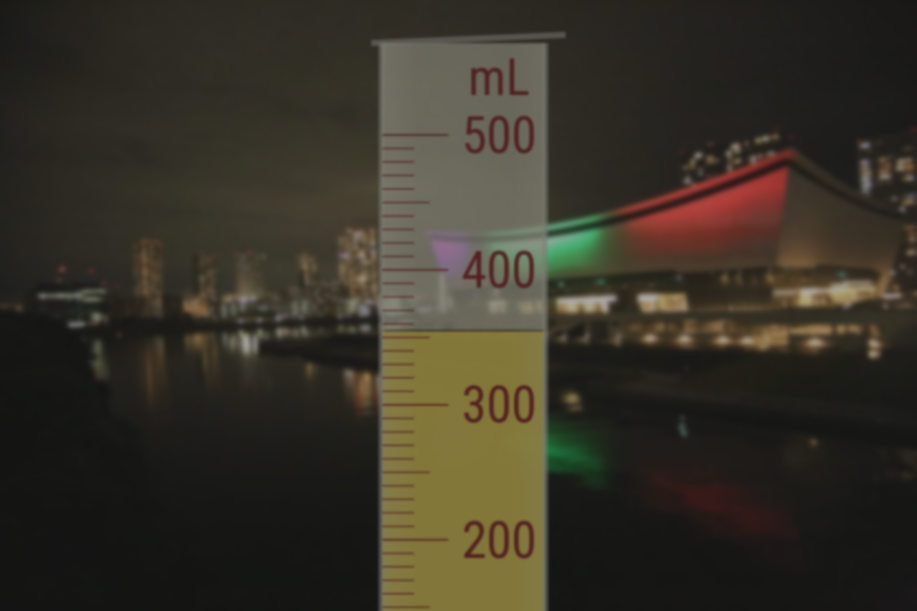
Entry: value=355 unit=mL
